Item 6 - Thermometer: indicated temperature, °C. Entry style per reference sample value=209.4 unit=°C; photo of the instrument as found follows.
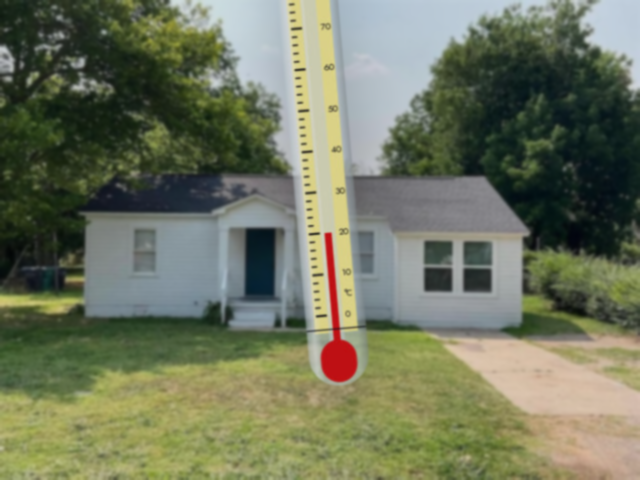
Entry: value=20 unit=°C
